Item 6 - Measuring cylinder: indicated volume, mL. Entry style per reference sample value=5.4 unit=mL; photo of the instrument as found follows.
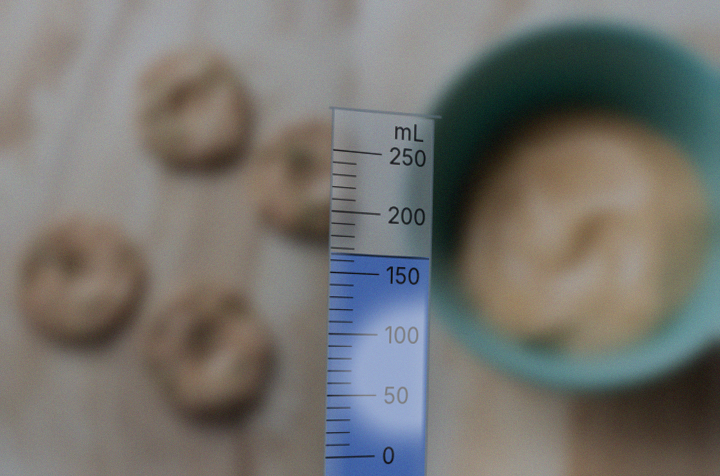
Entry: value=165 unit=mL
